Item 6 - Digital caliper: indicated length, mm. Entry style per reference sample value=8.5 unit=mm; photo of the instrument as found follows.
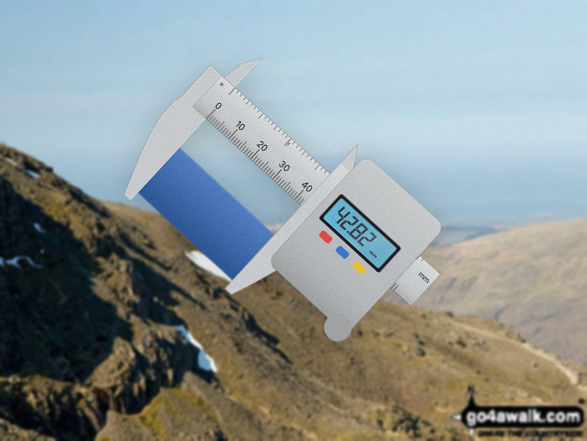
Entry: value=42.82 unit=mm
